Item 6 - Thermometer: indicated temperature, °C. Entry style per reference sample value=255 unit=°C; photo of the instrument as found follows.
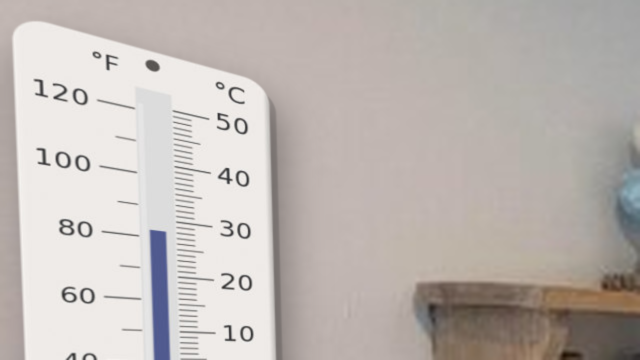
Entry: value=28 unit=°C
